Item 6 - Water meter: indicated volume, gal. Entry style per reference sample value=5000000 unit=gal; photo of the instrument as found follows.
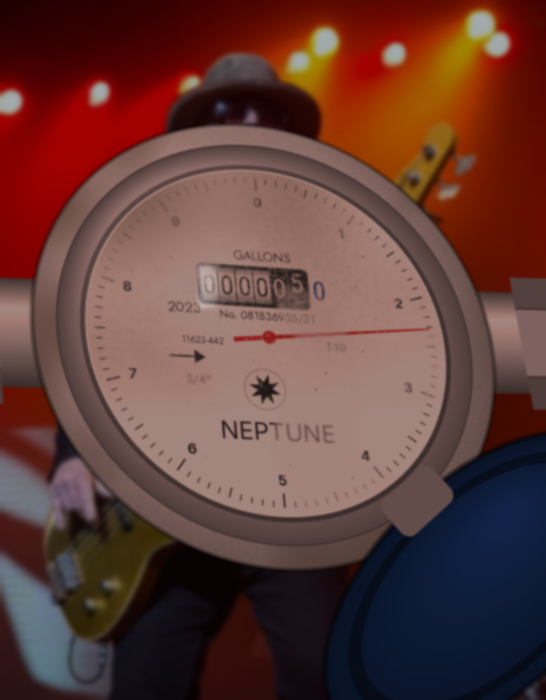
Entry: value=52.3 unit=gal
